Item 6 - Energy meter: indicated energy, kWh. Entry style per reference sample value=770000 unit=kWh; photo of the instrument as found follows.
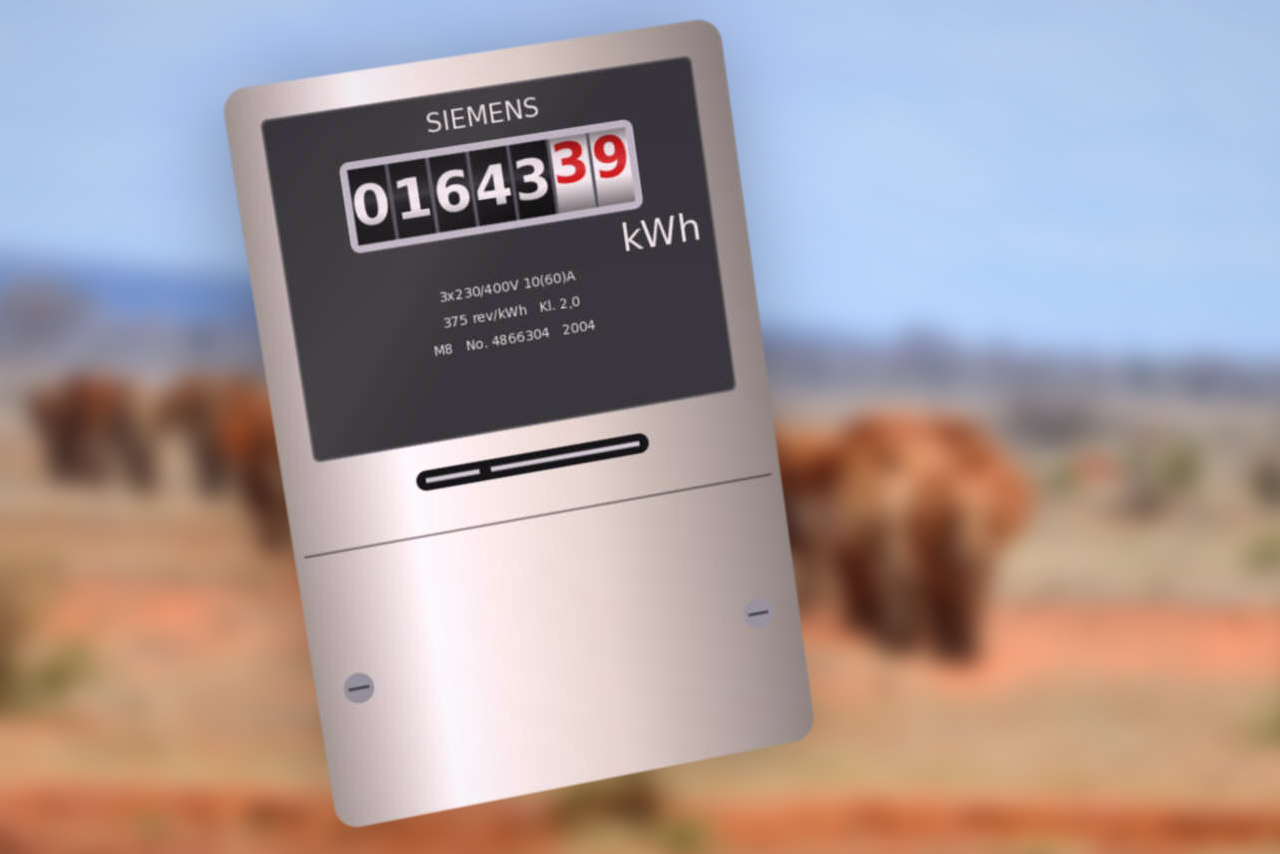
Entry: value=1643.39 unit=kWh
